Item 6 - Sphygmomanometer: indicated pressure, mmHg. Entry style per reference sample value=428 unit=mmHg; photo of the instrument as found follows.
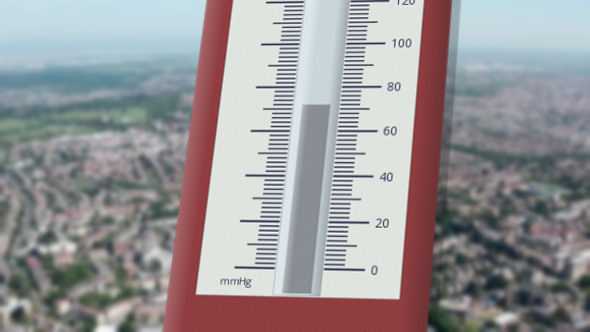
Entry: value=72 unit=mmHg
